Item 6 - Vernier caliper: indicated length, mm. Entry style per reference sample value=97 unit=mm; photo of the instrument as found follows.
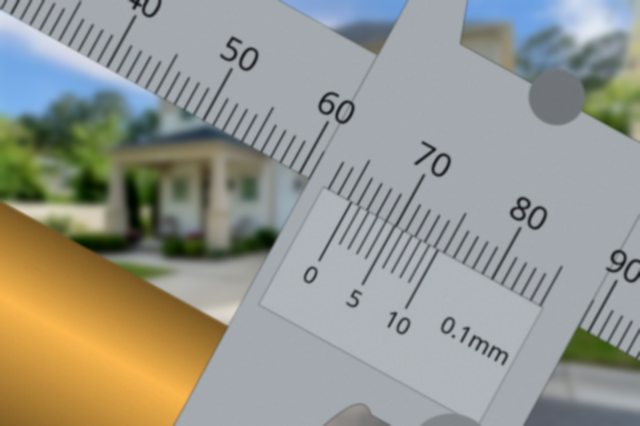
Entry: value=65.4 unit=mm
